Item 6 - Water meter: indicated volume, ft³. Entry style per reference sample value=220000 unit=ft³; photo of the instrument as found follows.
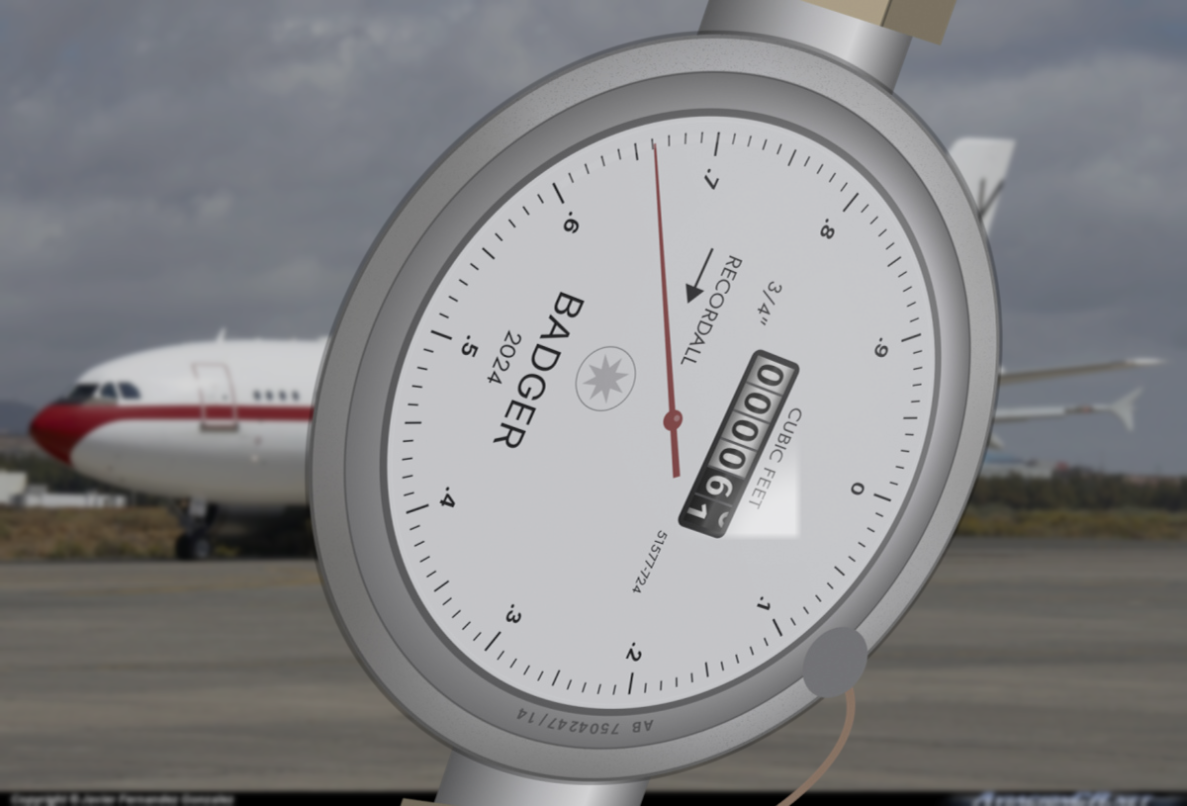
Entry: value=60.66 unit=ft³
